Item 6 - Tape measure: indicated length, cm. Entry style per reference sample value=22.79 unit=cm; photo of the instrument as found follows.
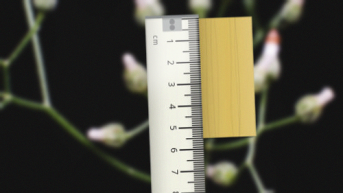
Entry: value=5.5 unit=cm
